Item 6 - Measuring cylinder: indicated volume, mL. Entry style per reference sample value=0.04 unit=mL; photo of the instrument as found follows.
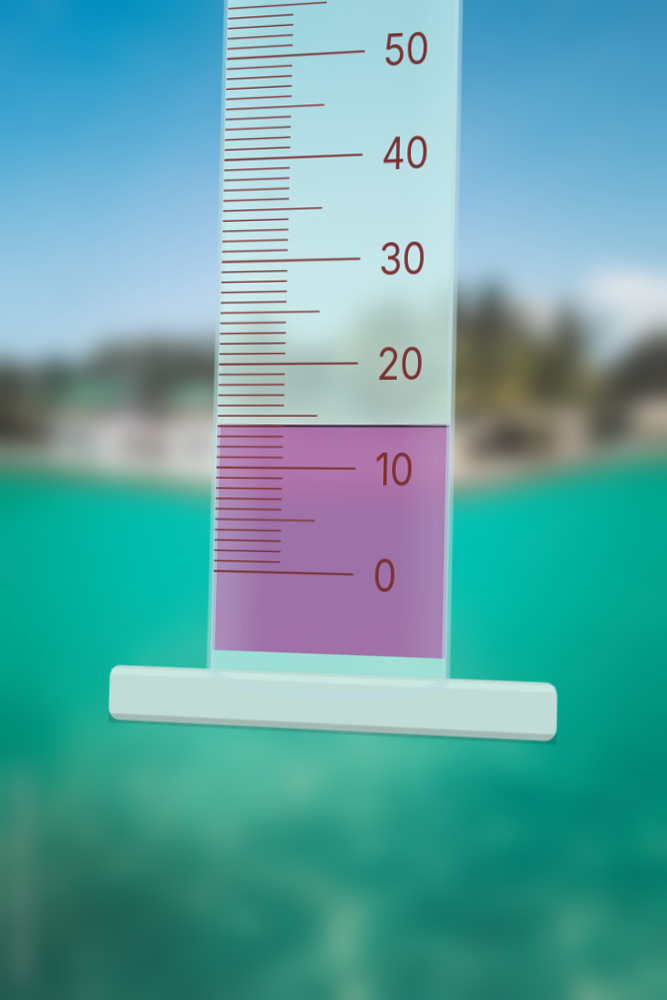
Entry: value=14 unit=mL
